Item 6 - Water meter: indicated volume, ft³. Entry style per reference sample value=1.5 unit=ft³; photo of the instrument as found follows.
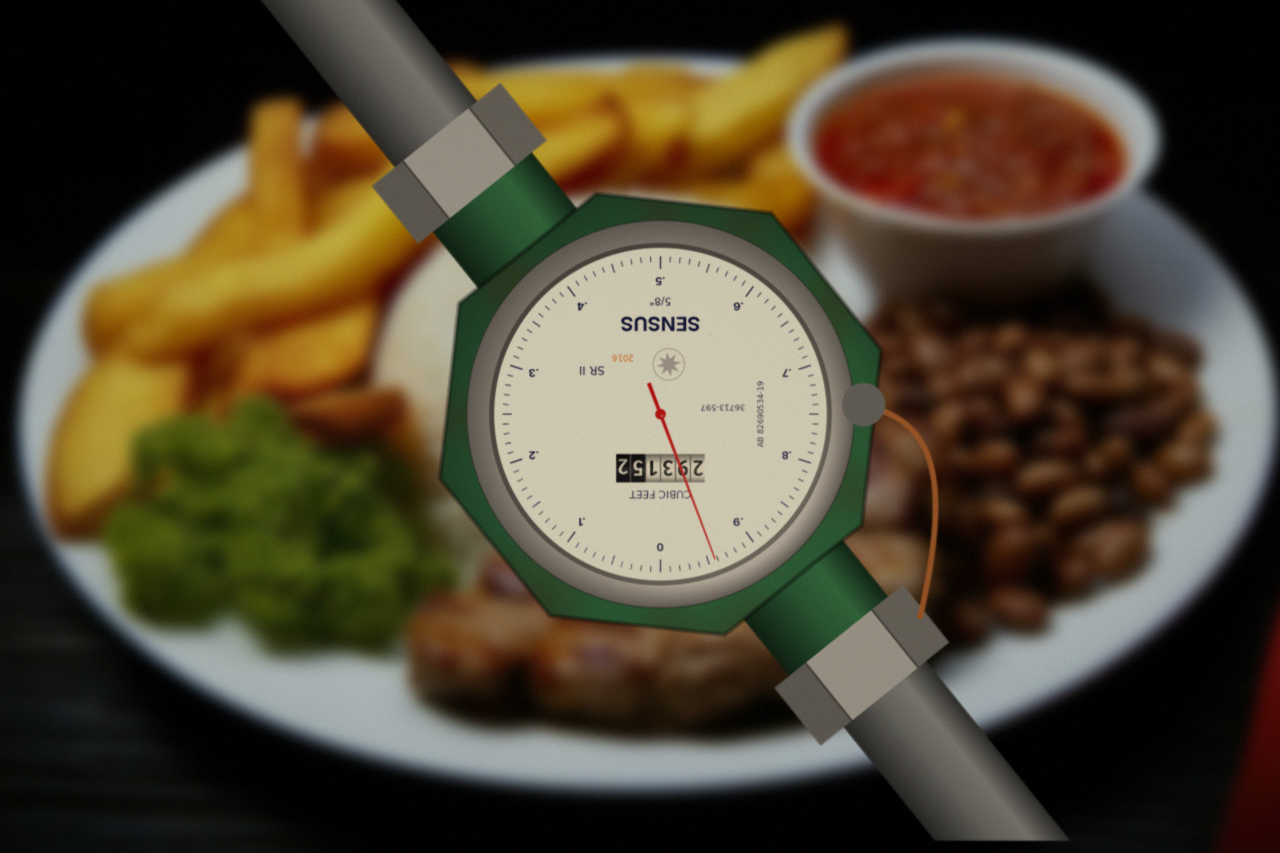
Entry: value=293151.94 unit=ft³
